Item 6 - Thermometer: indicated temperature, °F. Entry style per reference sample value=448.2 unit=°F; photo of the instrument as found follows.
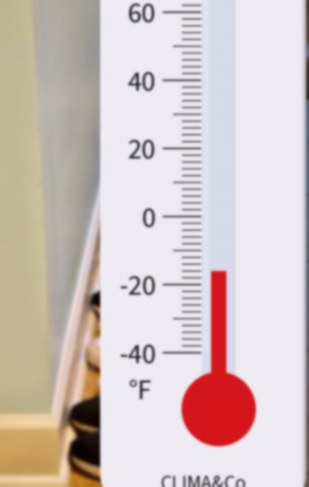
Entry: value=-16 unit=°F
